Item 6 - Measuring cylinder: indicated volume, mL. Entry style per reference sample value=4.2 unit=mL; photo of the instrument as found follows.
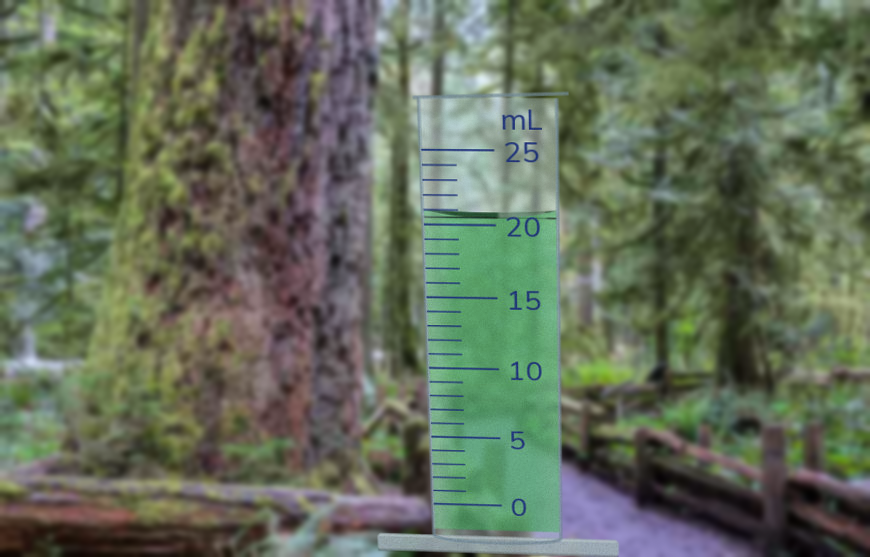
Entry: value=20.5 unit=mL
